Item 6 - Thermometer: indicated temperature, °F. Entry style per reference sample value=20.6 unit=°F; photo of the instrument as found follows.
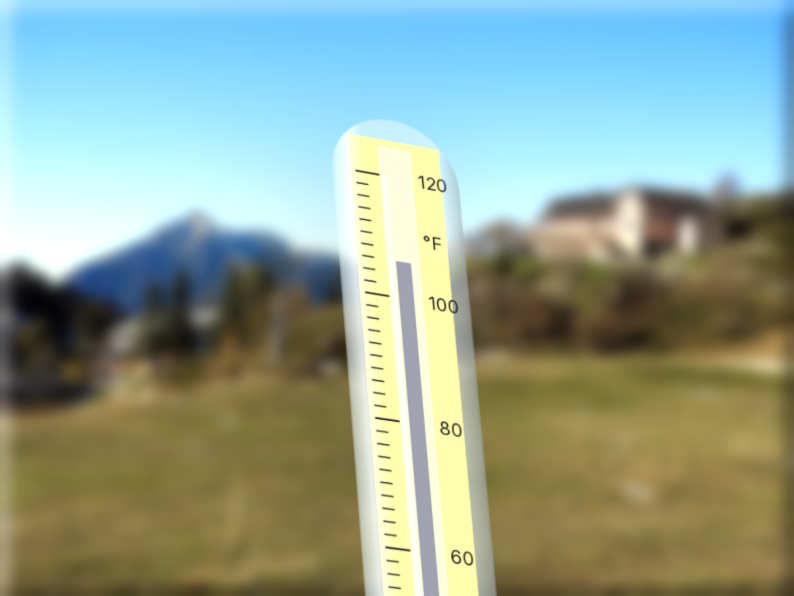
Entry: value=106 unit=°F
